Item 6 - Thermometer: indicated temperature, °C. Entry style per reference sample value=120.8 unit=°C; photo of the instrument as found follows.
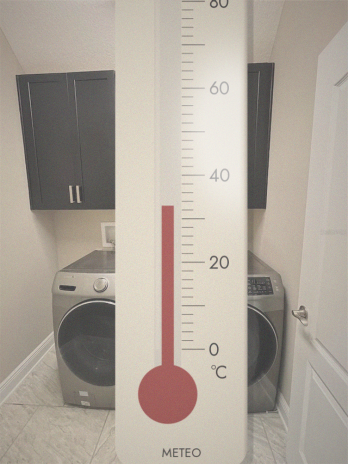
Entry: value=33 unit=°C
